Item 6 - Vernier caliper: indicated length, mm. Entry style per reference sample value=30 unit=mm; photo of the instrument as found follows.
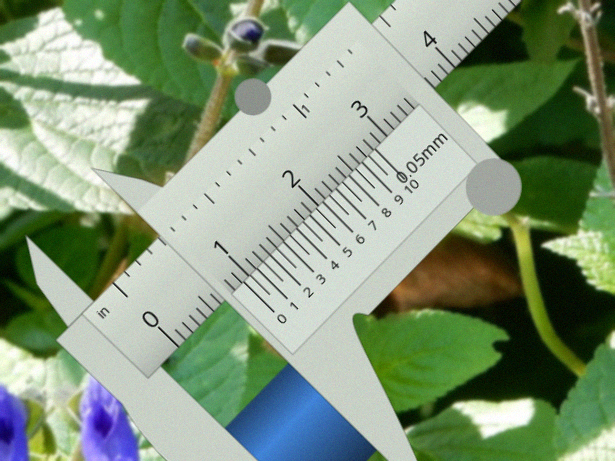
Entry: value=9.2 unit=mm
